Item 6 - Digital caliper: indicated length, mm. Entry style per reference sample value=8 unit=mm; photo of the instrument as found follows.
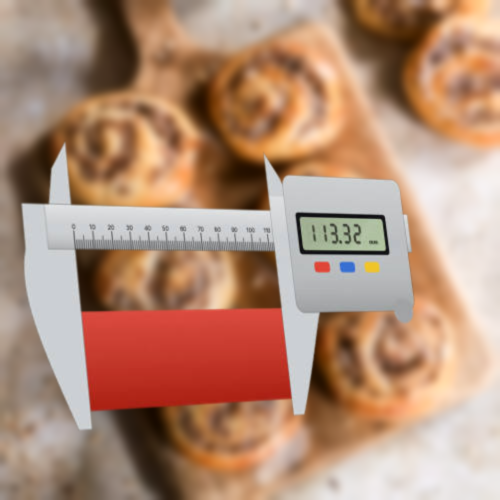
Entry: value=113.32 unit=mm
